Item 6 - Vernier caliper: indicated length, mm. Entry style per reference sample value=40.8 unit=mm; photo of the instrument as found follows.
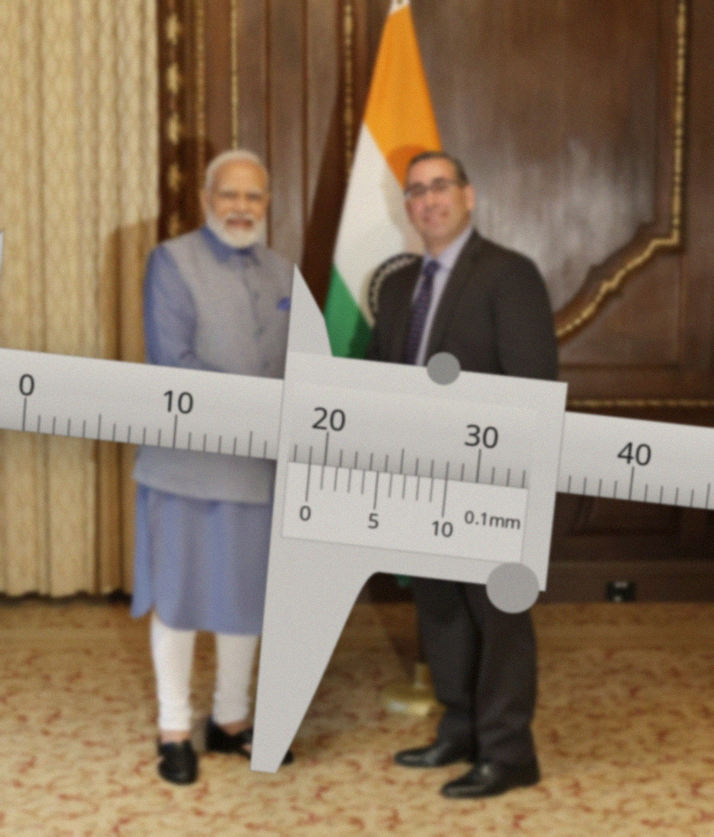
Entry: value=19.0 unit=mm
